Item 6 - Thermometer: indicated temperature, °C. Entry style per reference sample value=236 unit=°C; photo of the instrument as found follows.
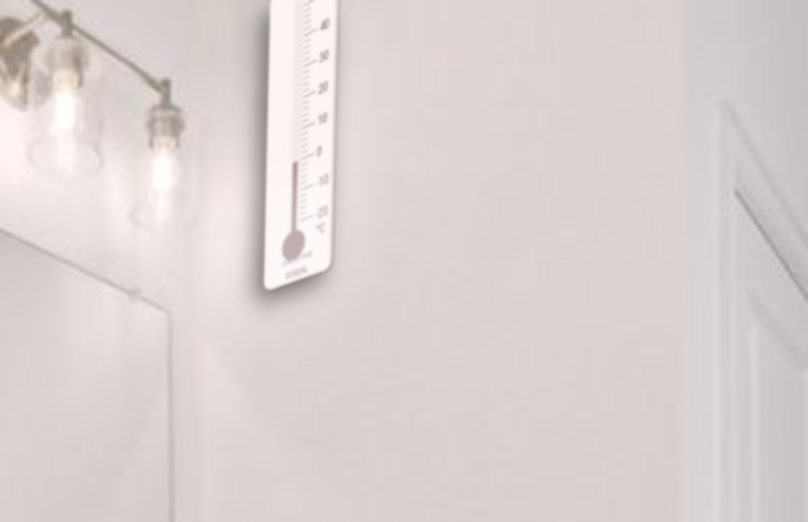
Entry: value=0 unit=°C
